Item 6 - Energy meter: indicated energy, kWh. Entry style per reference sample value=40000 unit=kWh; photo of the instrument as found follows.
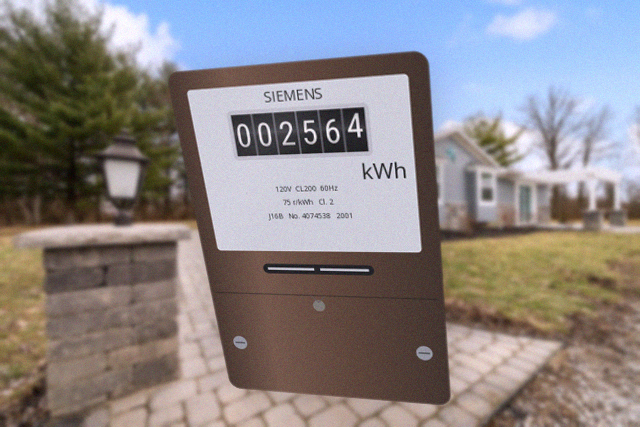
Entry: value=2564 unit=kWh
